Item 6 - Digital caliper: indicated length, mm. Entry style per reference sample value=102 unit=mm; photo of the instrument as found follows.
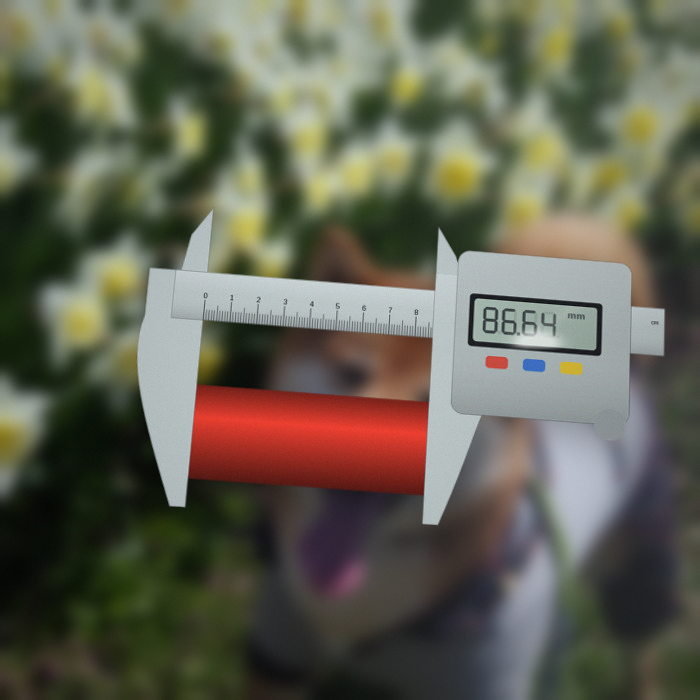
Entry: value=86.64 unit=mm
